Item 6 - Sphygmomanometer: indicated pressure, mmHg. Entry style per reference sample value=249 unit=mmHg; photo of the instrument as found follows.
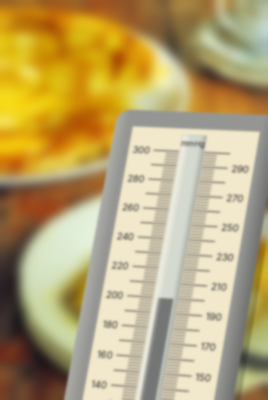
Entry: value=200 unit=mmHg
